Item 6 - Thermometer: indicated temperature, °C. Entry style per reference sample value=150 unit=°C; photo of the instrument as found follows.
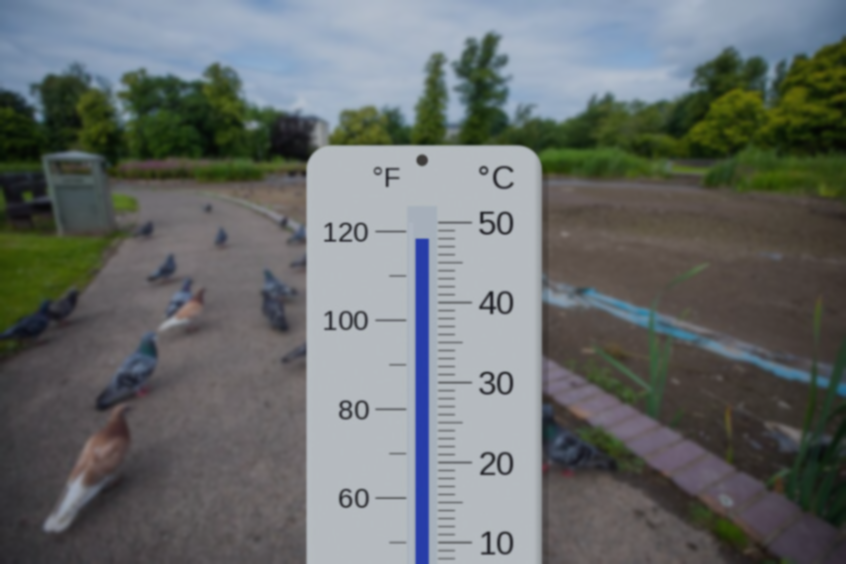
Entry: value=48 unit=°C
